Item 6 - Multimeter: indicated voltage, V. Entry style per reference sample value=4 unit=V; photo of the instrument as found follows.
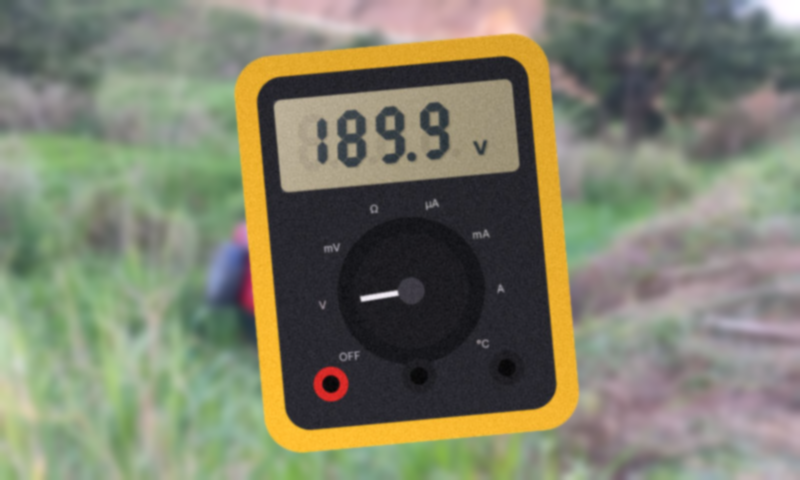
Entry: value=189.9 unit=V
